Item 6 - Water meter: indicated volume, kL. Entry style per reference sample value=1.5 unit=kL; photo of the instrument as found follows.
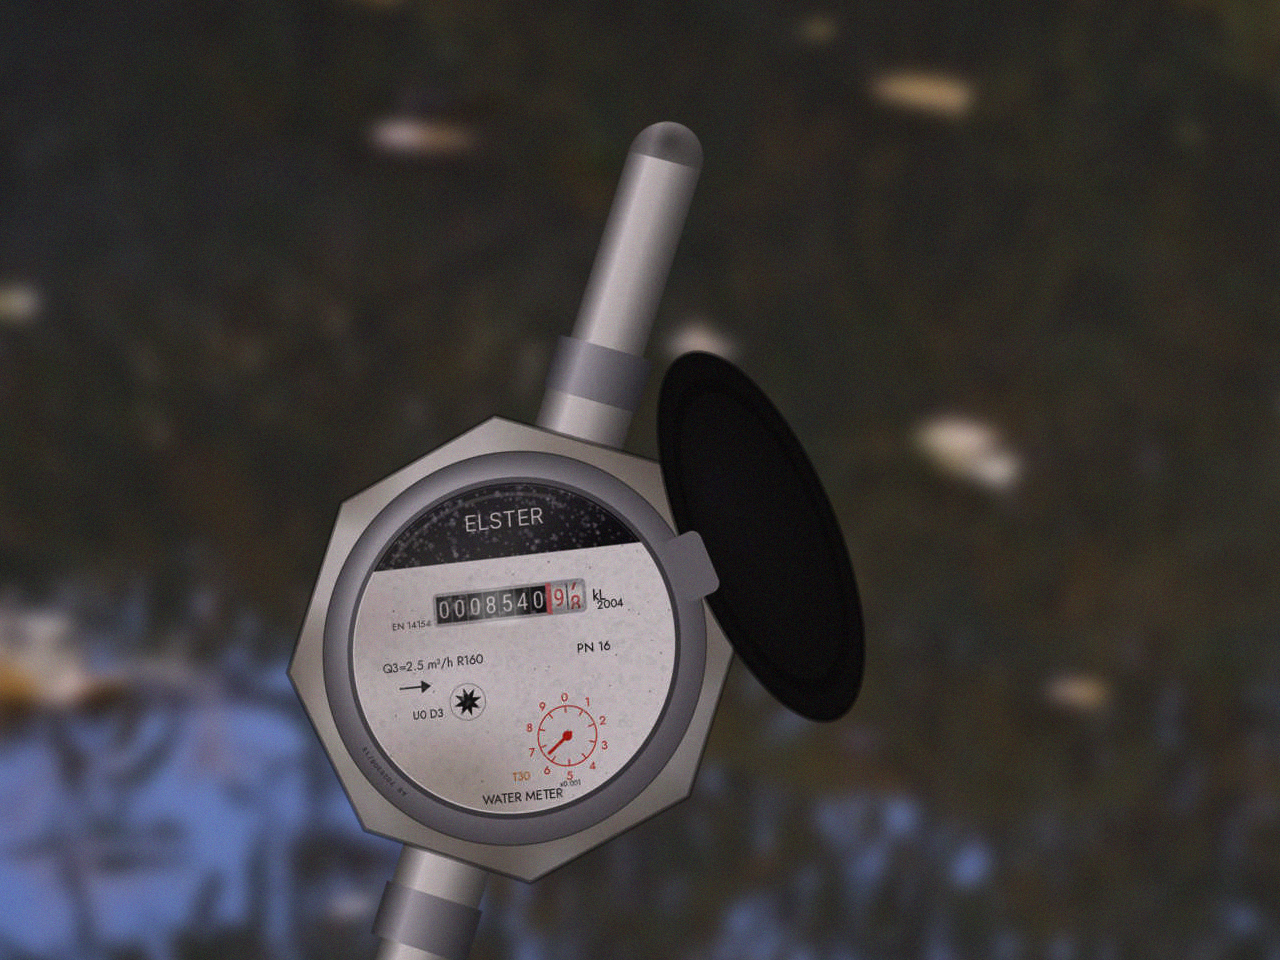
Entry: value=8540.976 unit=kL
